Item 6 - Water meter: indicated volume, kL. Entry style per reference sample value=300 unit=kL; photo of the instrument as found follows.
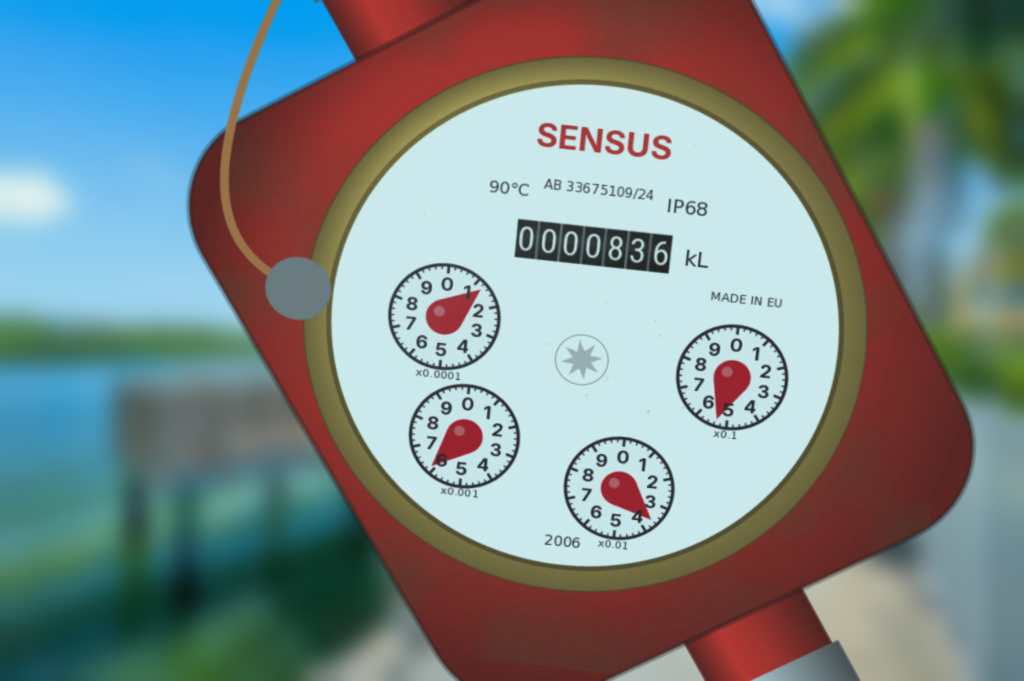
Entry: value=836.5361 unit=kL
